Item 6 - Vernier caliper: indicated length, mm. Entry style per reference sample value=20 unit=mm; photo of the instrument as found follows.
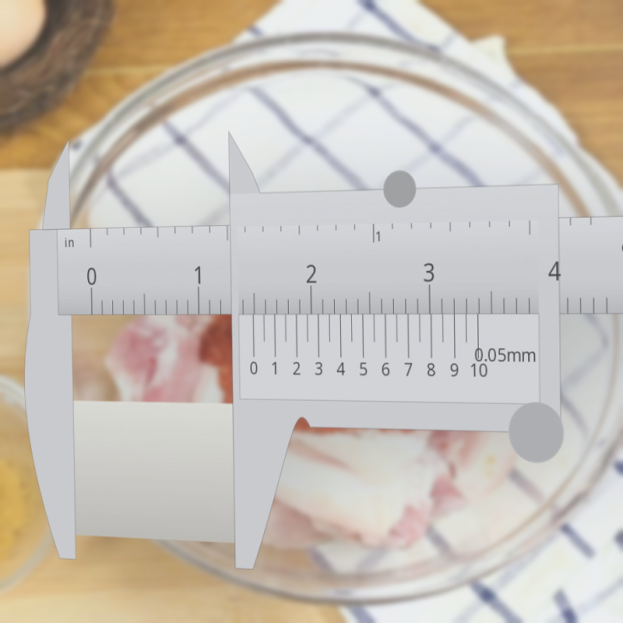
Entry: value=14.9 unit=mm
